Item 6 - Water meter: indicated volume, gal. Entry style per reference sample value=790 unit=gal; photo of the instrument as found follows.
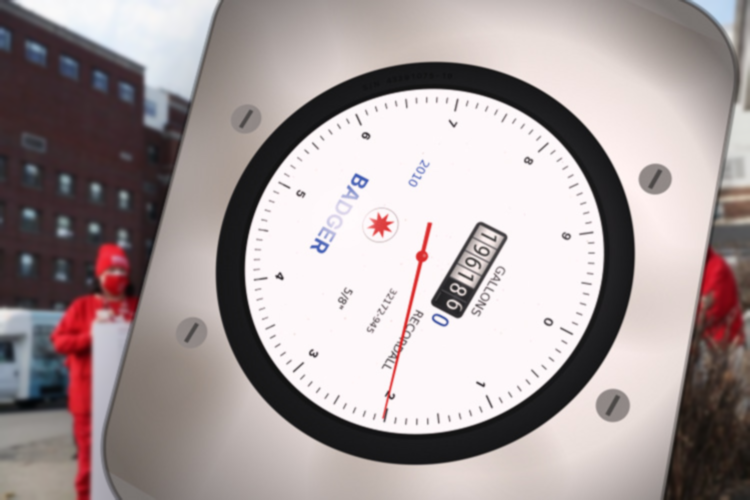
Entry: value=1961862.0 unit=gal
